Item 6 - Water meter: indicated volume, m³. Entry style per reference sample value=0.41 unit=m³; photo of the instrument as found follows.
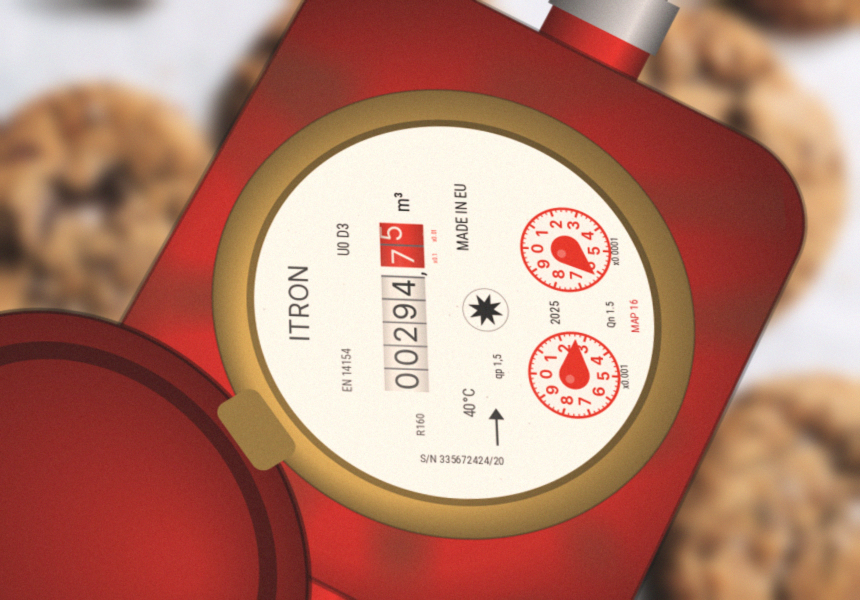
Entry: value=294.7526 unit=m³
